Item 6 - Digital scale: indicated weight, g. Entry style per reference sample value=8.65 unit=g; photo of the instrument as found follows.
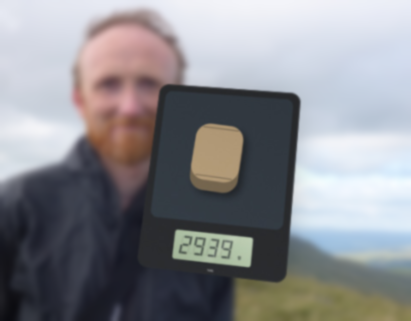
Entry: value=2939 unit=g
